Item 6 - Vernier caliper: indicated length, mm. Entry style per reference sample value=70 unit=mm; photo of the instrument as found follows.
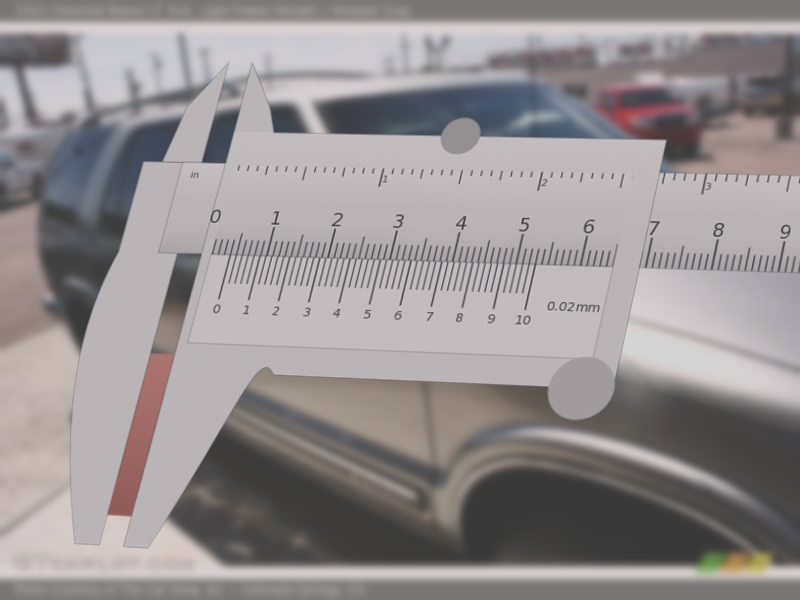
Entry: value=4.0 unit=mm
